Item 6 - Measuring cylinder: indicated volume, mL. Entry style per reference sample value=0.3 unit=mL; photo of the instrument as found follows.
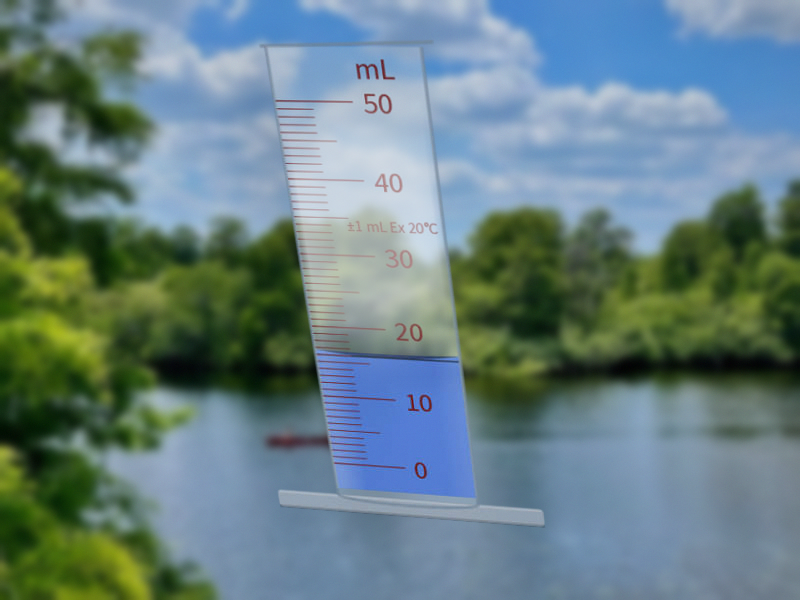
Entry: value=16 unit=mL
